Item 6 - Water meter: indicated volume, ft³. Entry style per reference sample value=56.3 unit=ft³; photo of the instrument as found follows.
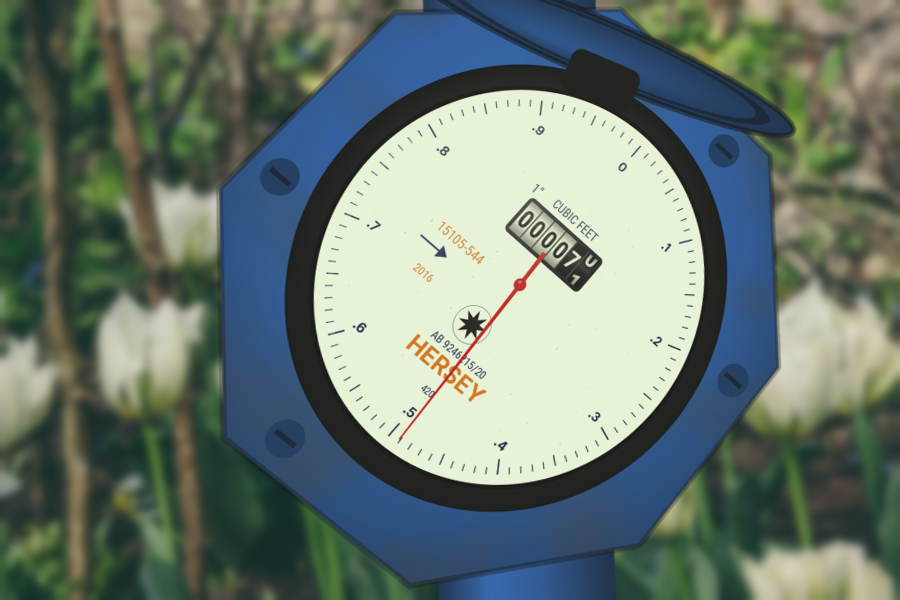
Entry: value=70.49 unit=ft³
